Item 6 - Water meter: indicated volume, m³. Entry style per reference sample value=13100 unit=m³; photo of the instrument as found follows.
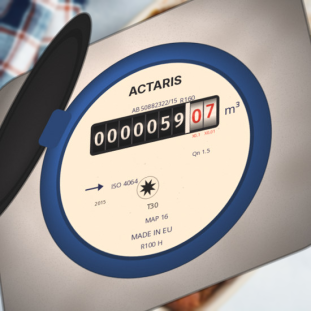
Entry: value=59.07 unit=m³
